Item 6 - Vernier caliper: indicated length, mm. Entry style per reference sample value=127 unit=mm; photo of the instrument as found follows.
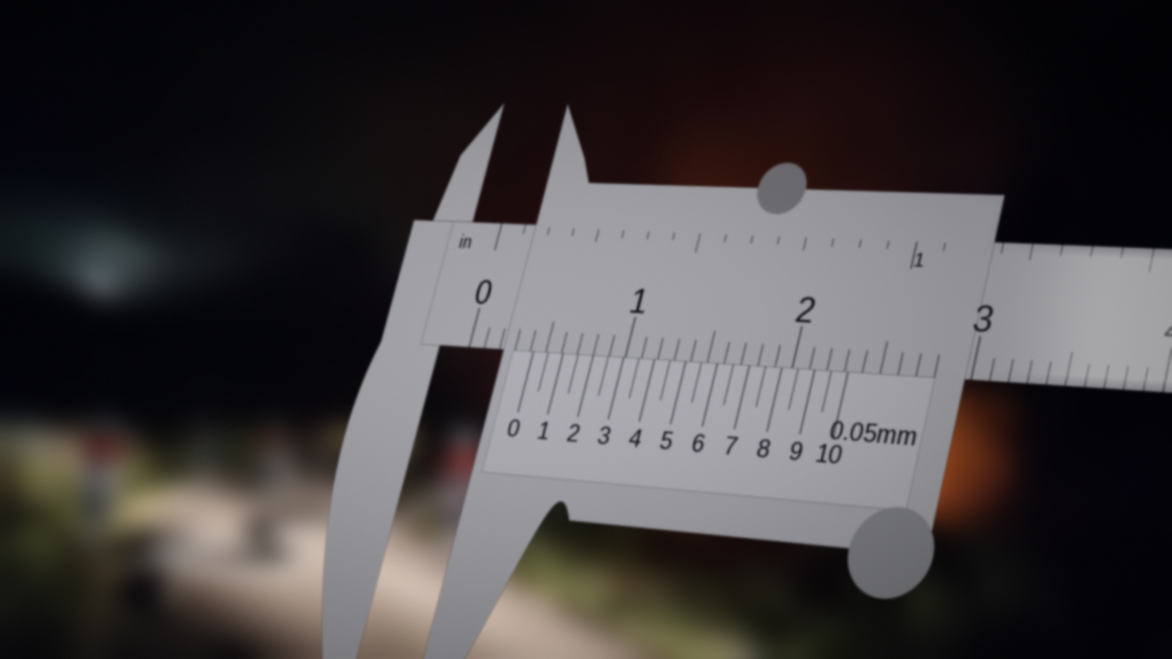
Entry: value=4.2 unit=mm
